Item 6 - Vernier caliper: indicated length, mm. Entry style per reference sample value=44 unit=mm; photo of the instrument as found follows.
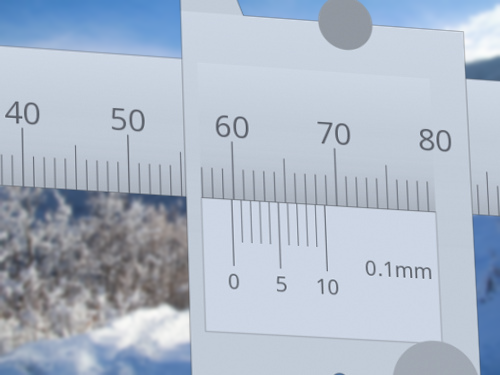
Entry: value=59.8 unit=mm
